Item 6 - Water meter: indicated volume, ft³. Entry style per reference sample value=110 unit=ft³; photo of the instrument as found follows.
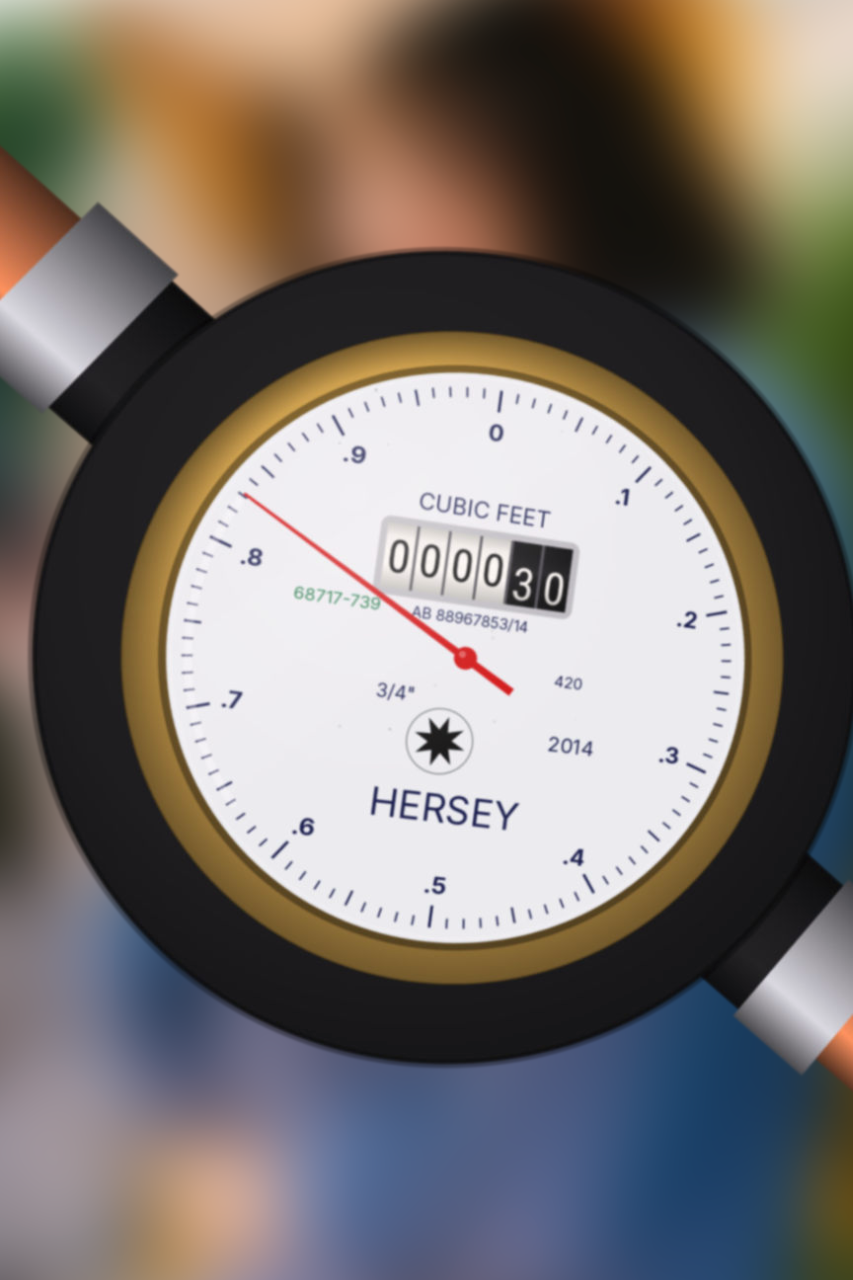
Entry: value=29.83 unit=ft³
